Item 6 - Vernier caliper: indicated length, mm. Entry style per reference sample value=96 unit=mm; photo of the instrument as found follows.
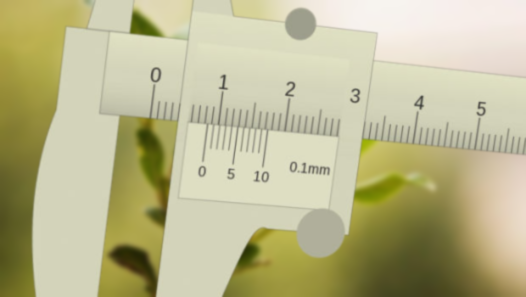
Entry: value=8.4 unit=mm
